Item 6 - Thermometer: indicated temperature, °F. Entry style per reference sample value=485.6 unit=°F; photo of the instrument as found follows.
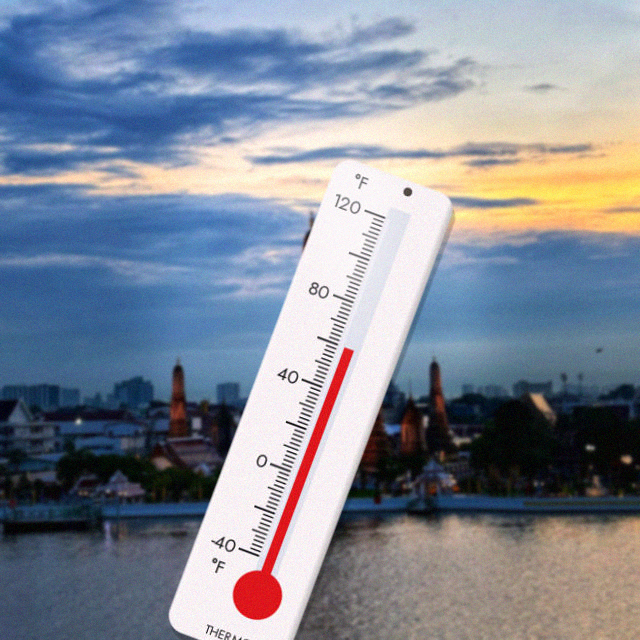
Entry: value=60 unit=°F
